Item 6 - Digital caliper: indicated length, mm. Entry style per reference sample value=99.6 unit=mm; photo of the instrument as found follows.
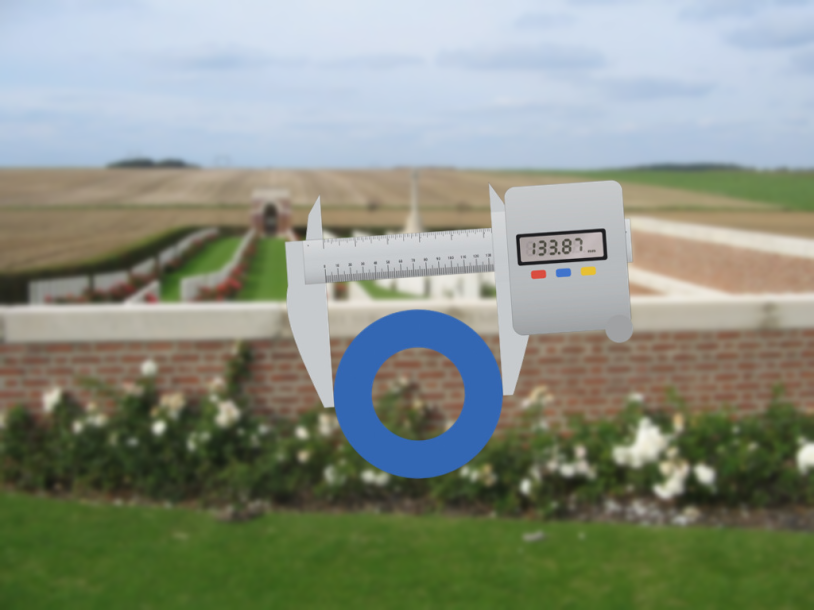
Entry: value=133.87 unit=mm
